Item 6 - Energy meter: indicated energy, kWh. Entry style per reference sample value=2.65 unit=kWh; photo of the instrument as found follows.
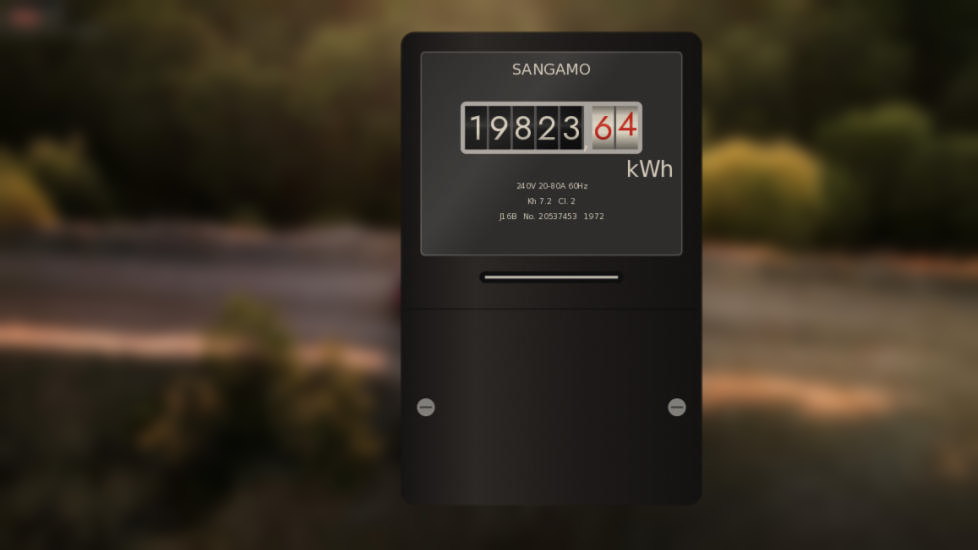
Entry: value=19823.64 unit=kWh
